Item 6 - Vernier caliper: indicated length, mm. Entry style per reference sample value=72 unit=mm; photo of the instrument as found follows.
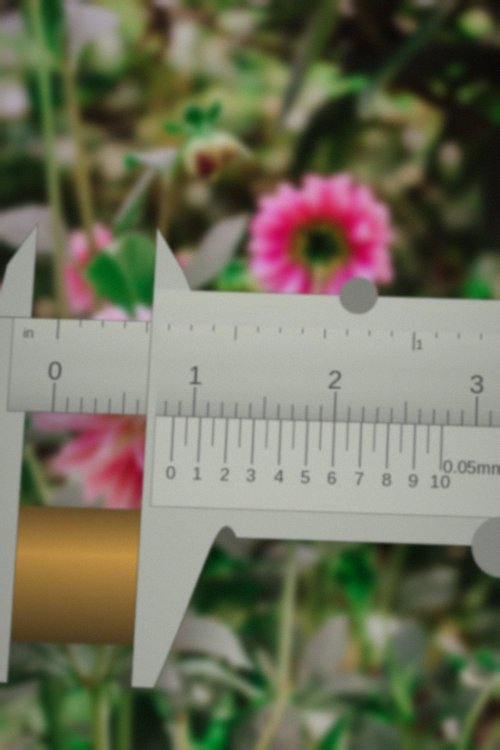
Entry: value=8.6 unit=mm
